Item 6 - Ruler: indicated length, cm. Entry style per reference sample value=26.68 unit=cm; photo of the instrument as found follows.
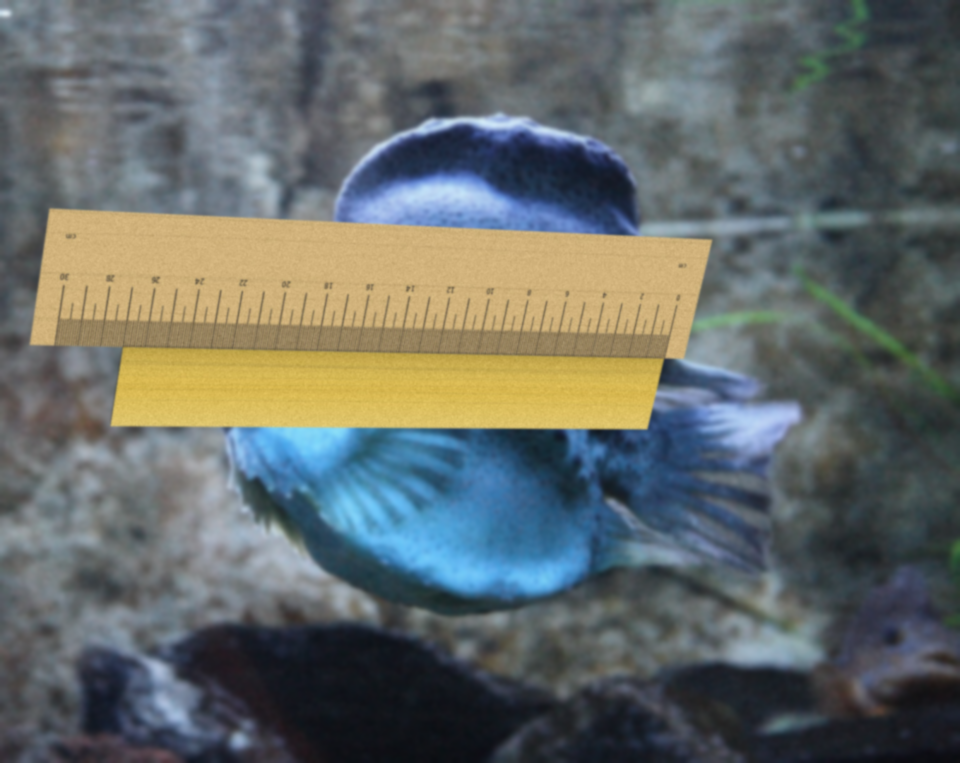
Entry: value=27 unit=cm
